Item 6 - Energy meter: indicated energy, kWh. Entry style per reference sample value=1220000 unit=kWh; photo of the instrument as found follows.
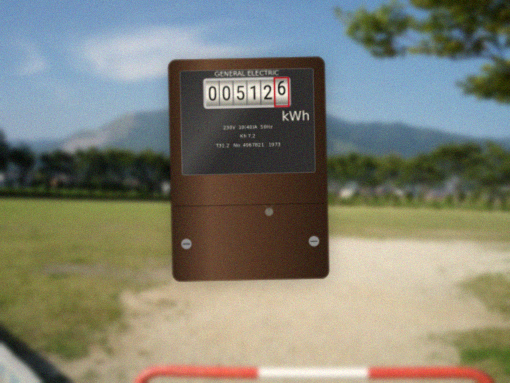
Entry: value=512.6 unit=kWh
